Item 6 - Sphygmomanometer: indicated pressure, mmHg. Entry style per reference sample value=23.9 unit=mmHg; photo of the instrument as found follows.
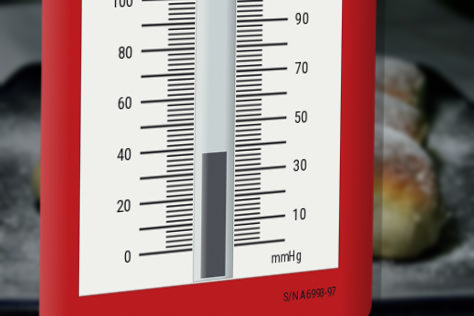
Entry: value=38 unit=mmHg
